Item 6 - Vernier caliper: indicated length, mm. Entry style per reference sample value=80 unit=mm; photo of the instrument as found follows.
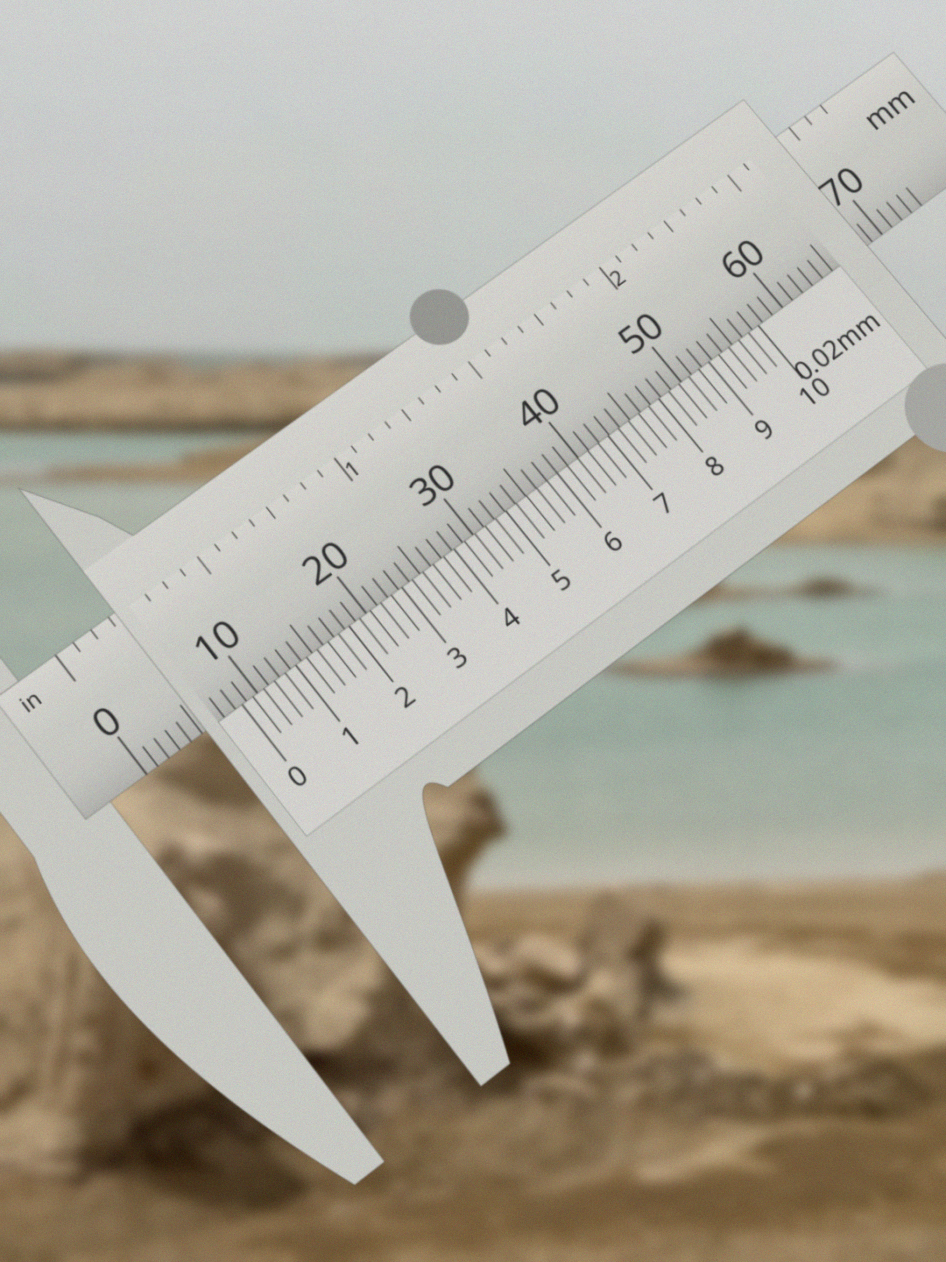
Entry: value=8.6 unit=mm
